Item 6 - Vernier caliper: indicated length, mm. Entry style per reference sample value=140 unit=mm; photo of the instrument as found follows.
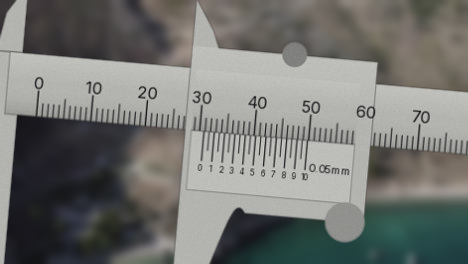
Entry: value=30.8 unit=mm
